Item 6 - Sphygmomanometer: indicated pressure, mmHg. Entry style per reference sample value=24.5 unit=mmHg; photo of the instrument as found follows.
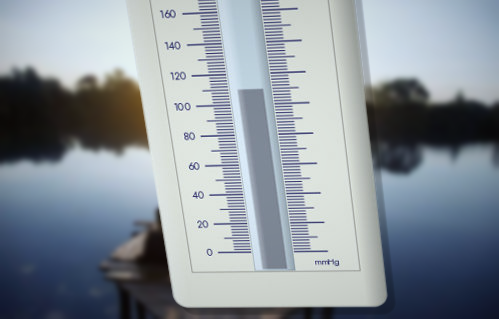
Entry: value=110 unit=mmHg
